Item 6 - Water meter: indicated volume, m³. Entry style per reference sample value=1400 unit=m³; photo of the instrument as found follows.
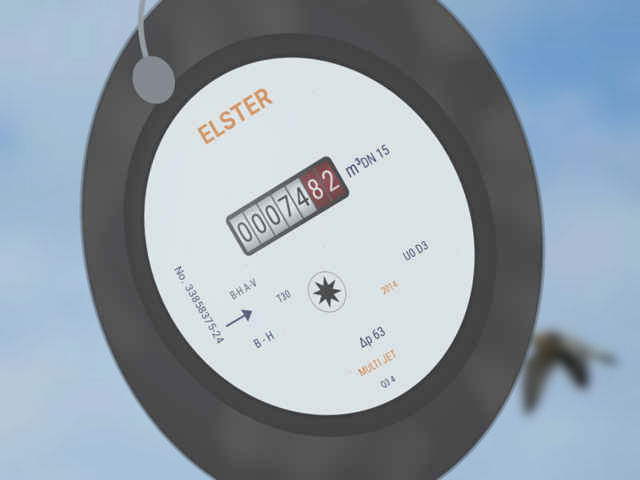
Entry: value=74.82 unit=m³
